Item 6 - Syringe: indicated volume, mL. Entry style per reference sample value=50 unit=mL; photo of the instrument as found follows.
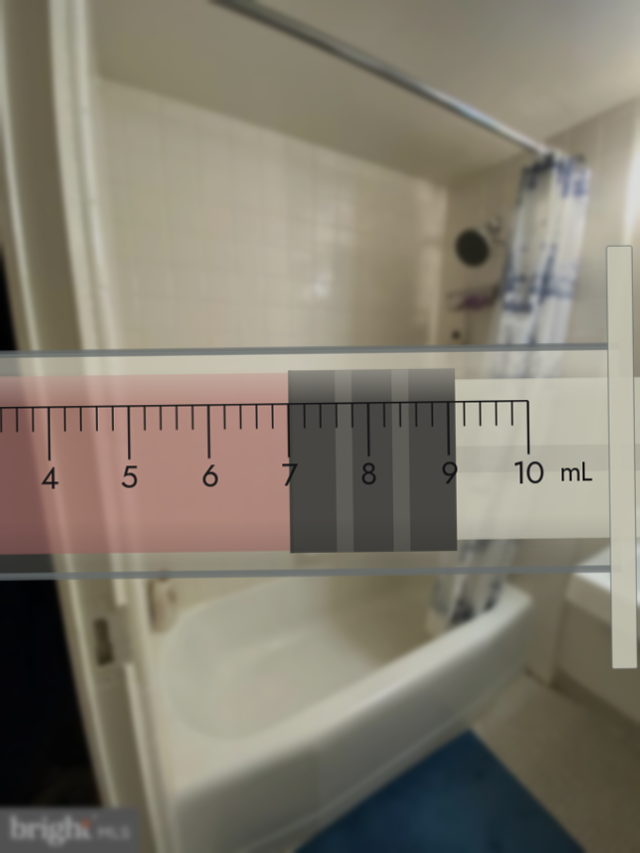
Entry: value=7 unit=mL
